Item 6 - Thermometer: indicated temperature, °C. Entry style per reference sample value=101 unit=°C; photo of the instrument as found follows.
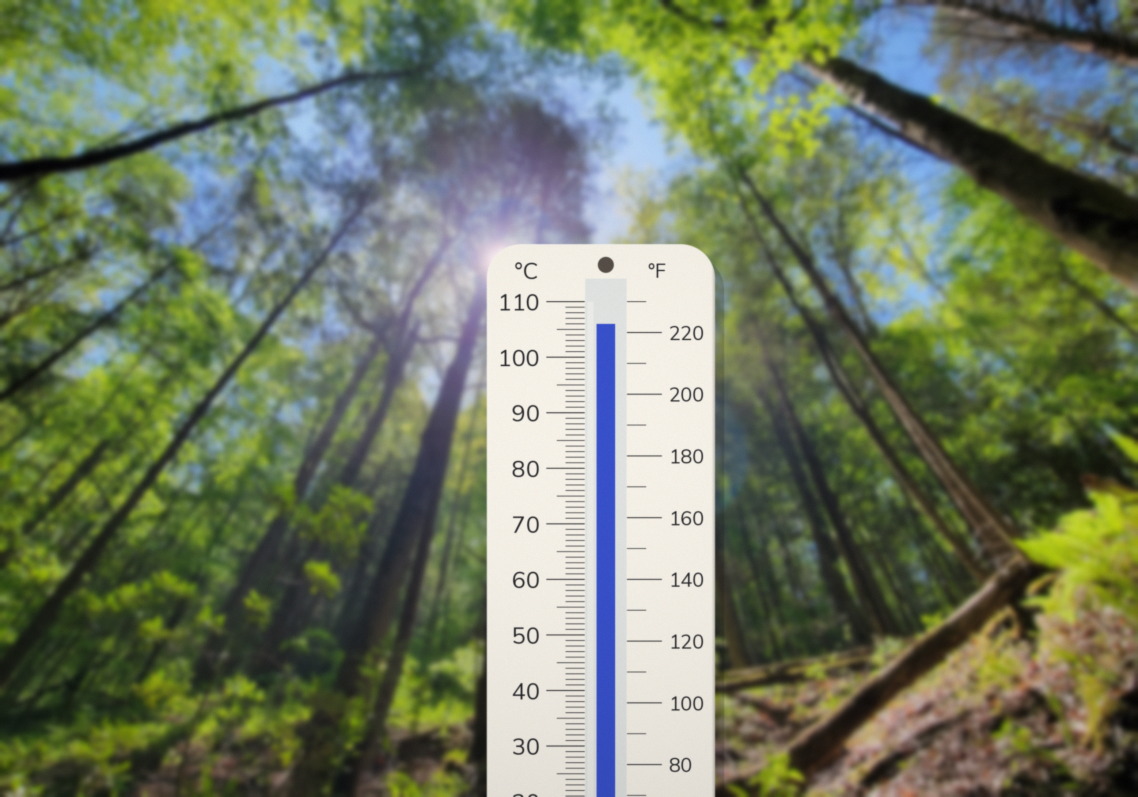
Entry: value=106 unit=°C
